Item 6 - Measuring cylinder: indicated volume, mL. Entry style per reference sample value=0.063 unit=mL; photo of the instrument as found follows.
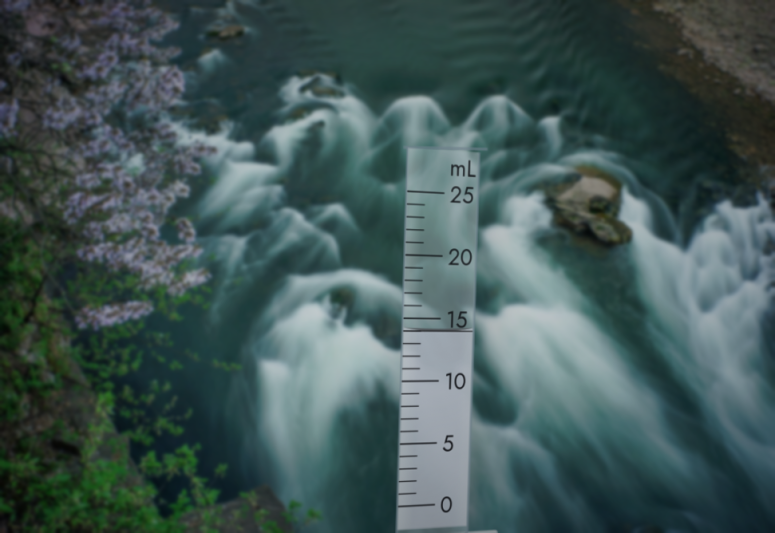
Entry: value=14 unit=mL
